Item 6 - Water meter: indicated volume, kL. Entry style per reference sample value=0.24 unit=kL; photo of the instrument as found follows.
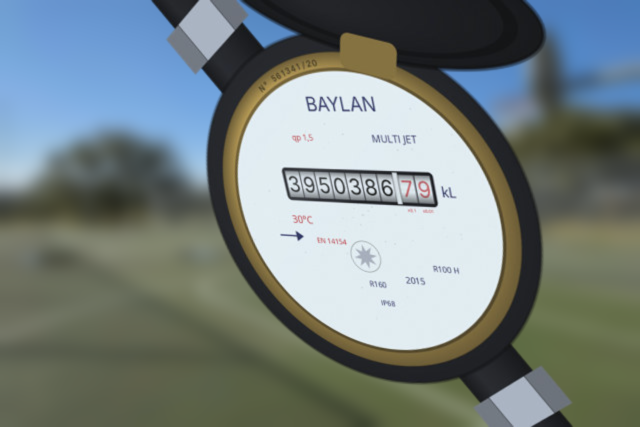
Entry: value=3950386.79 unit=kL
